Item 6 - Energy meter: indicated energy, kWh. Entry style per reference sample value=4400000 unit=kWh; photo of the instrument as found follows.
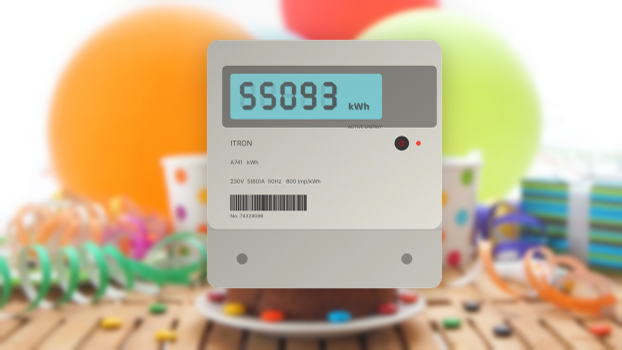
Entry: value=55093 unit=kWh
